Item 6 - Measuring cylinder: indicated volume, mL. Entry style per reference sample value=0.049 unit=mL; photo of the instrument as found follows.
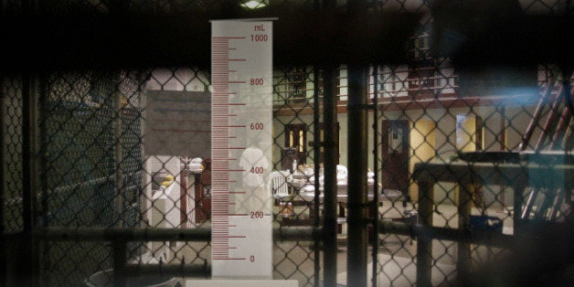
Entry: value=200 unit=mL
